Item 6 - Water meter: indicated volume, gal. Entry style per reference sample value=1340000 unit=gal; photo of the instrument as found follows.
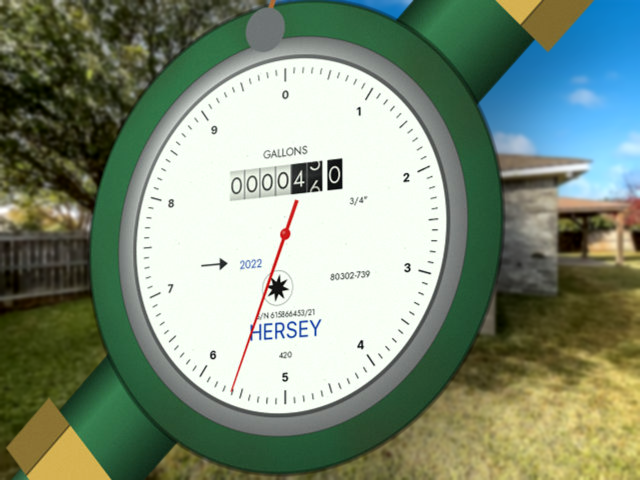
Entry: value=455.6 unit=gal
